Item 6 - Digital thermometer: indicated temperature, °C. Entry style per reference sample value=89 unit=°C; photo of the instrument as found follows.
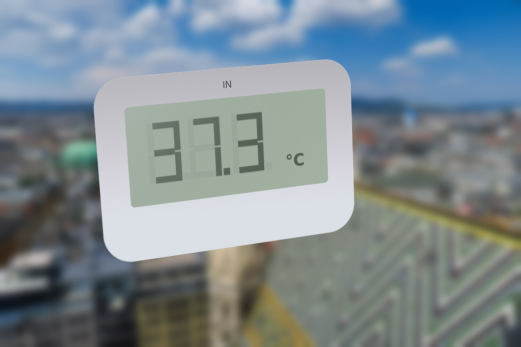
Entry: value=37.3 unit=°C
